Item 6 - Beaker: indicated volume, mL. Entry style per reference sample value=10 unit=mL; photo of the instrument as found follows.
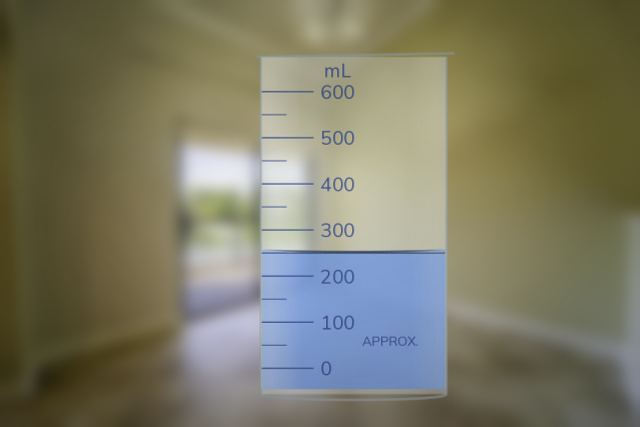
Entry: value=250 unit=mL
